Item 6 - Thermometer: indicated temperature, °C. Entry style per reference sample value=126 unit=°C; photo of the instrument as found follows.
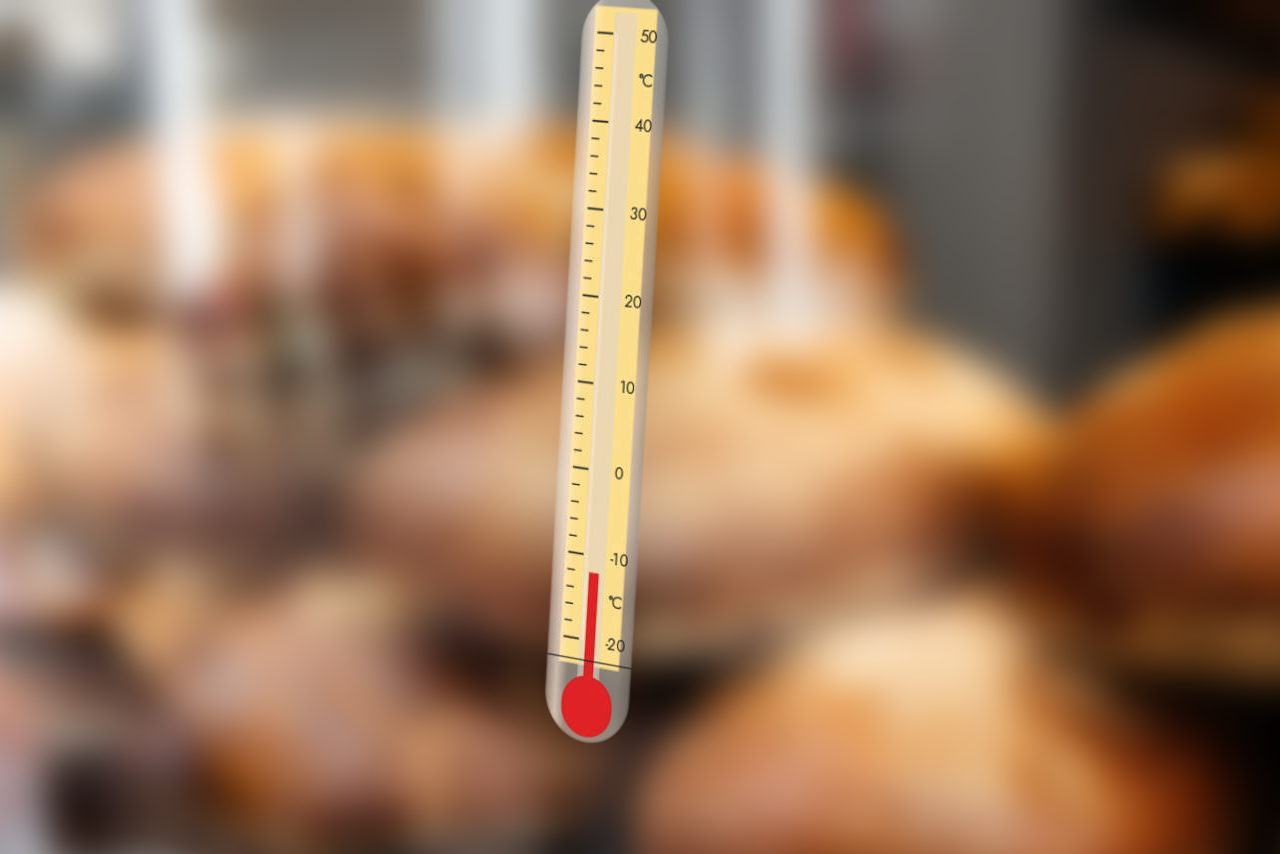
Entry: value=-12 unit=°C
